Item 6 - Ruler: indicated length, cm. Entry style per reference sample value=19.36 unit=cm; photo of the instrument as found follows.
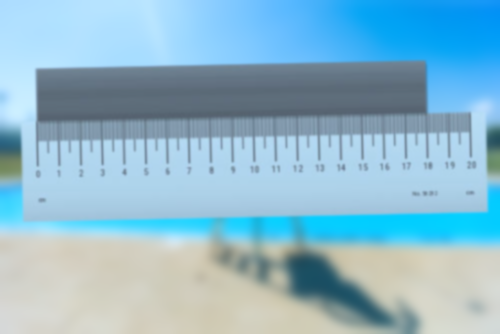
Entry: value=18 unit=cm
